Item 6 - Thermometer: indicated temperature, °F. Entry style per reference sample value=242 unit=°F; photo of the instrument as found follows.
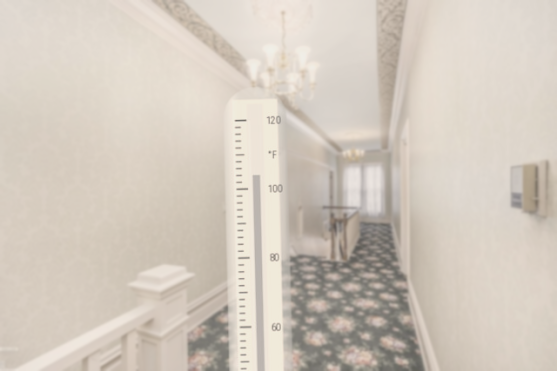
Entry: value=104 unit=°F
